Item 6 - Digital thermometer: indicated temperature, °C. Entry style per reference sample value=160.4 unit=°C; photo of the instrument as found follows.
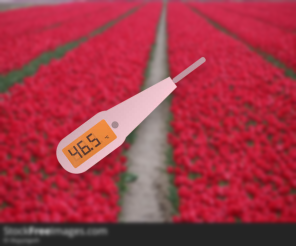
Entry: value=46.5 unit=°C
